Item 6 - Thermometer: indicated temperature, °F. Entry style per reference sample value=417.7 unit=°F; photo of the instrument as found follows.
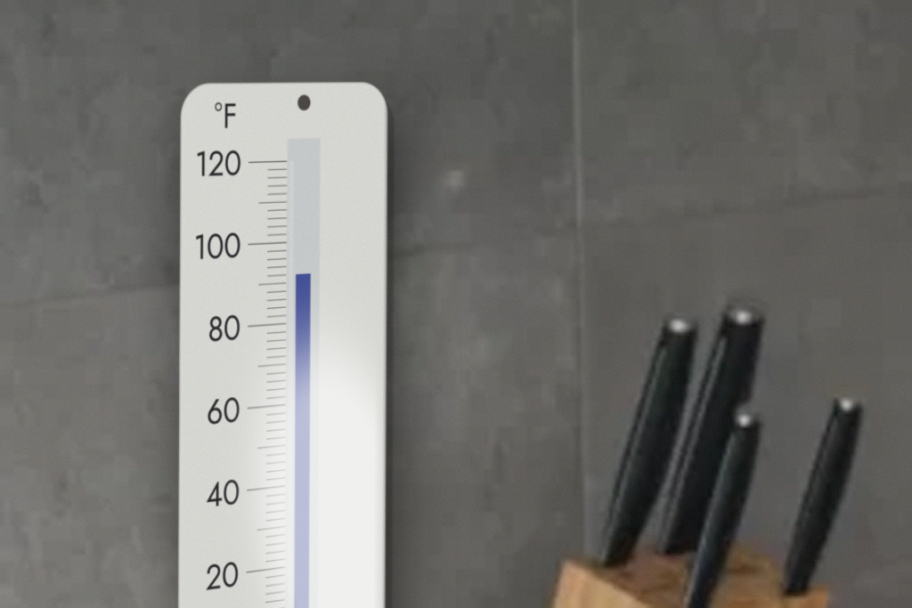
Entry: value=92 unit=°F
